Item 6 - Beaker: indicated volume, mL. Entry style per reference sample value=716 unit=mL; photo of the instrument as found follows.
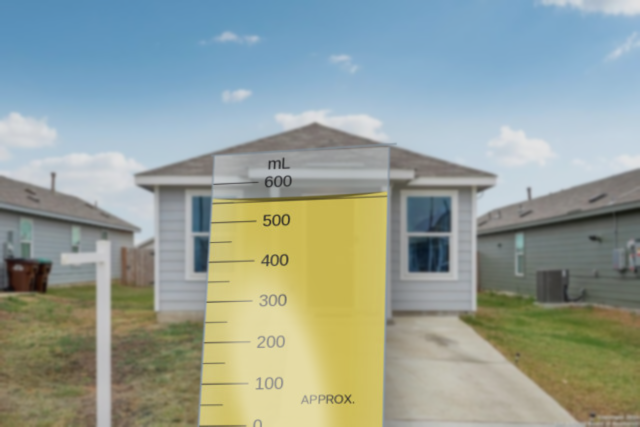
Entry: value=550 unit=mL
